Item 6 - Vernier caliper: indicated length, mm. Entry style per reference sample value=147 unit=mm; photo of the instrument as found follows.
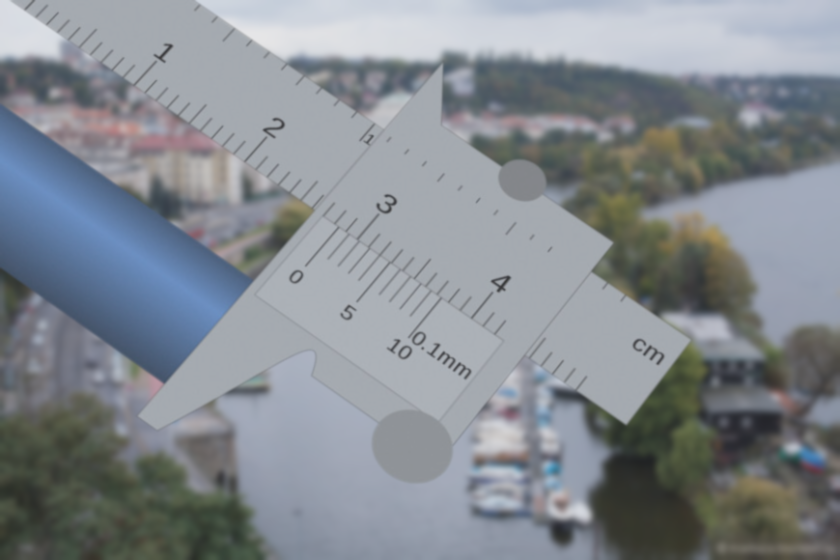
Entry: value=28.4 unit=mm
